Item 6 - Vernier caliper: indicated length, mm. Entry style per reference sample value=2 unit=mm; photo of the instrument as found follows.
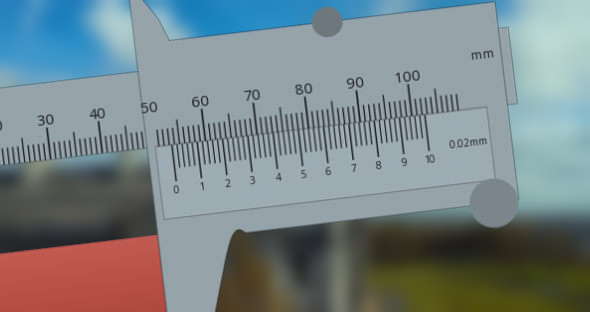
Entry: value=53.5 unit=mm
